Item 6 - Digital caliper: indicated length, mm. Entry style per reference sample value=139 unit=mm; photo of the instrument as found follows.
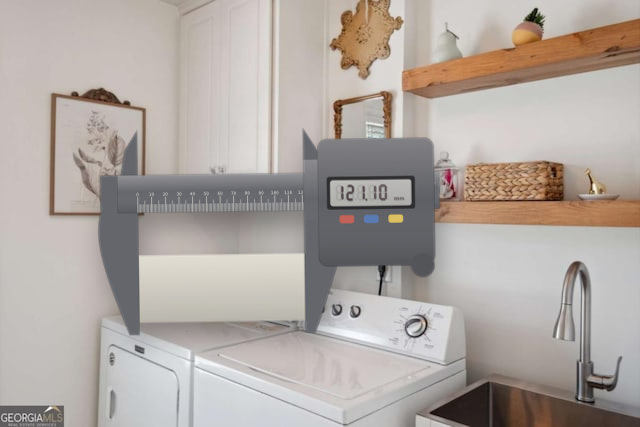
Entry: value=121.10 unit=mm
